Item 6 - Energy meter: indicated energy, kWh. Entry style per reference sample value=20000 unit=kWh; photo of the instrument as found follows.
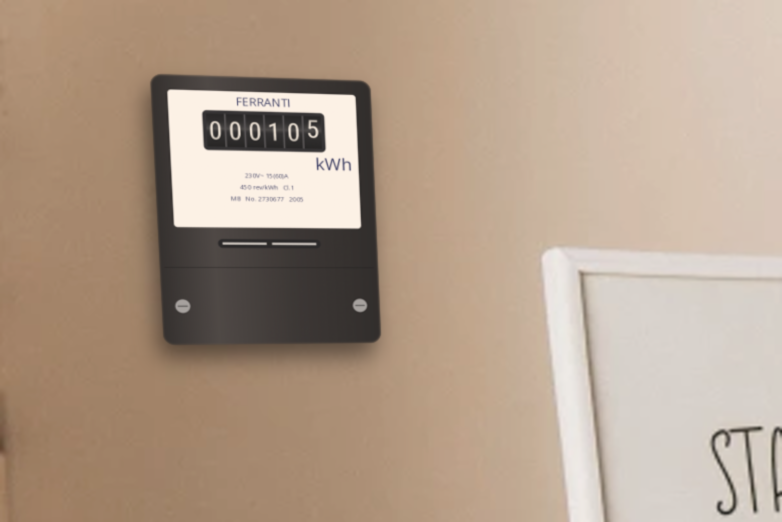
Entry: value=105 unit=kWh
